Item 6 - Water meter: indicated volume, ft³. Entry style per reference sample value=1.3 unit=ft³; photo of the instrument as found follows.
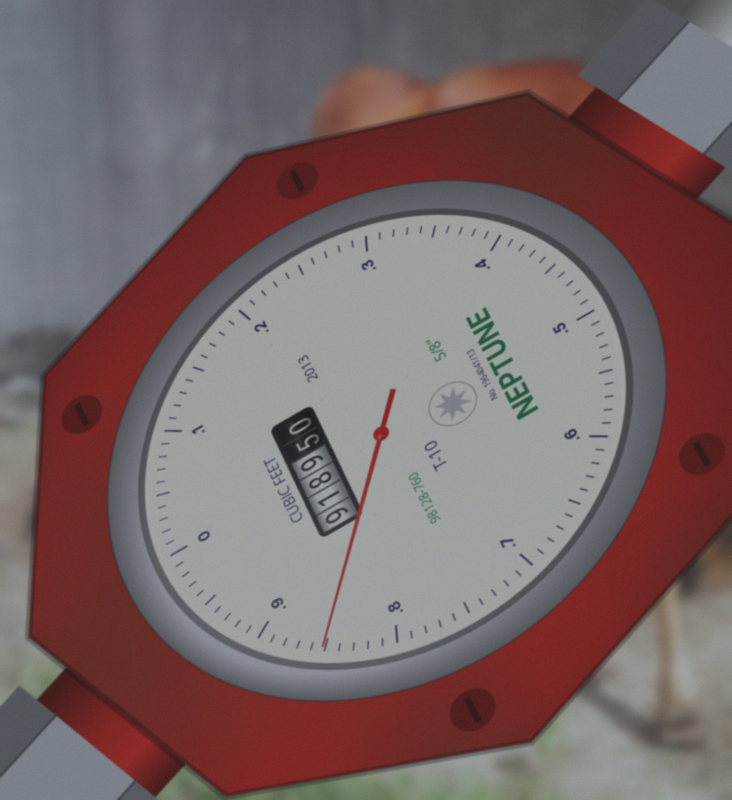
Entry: value=918949.85 unit=ft³
